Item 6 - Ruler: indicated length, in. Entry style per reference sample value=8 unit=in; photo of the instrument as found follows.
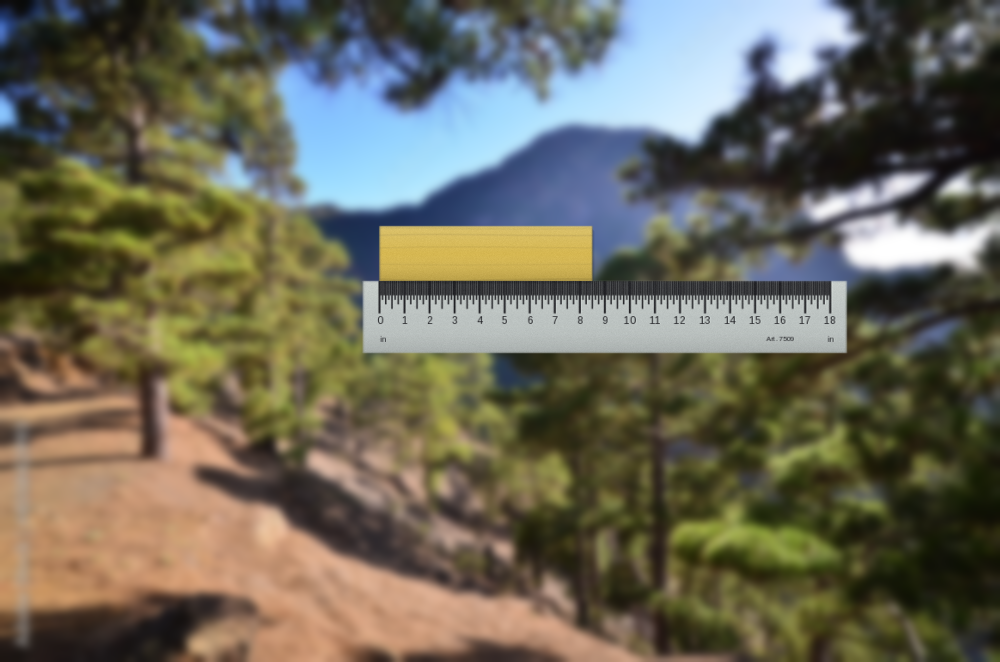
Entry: value=8.5 unit=in
